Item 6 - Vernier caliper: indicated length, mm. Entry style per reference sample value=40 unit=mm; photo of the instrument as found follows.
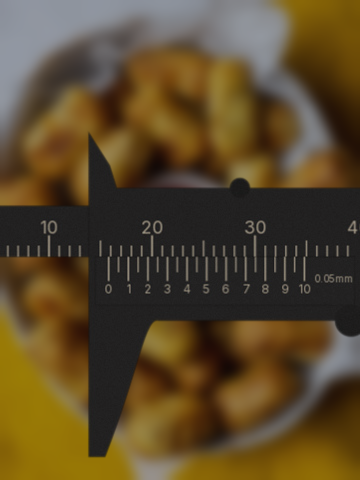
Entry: value=15.8 unit=mm
